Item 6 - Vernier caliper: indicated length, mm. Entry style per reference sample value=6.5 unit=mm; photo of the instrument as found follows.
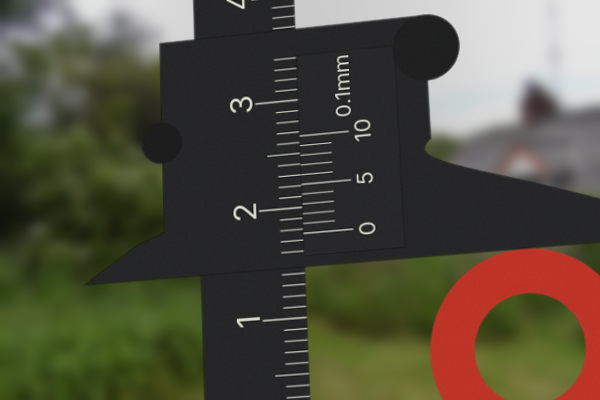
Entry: value=17.6 unit=mm
